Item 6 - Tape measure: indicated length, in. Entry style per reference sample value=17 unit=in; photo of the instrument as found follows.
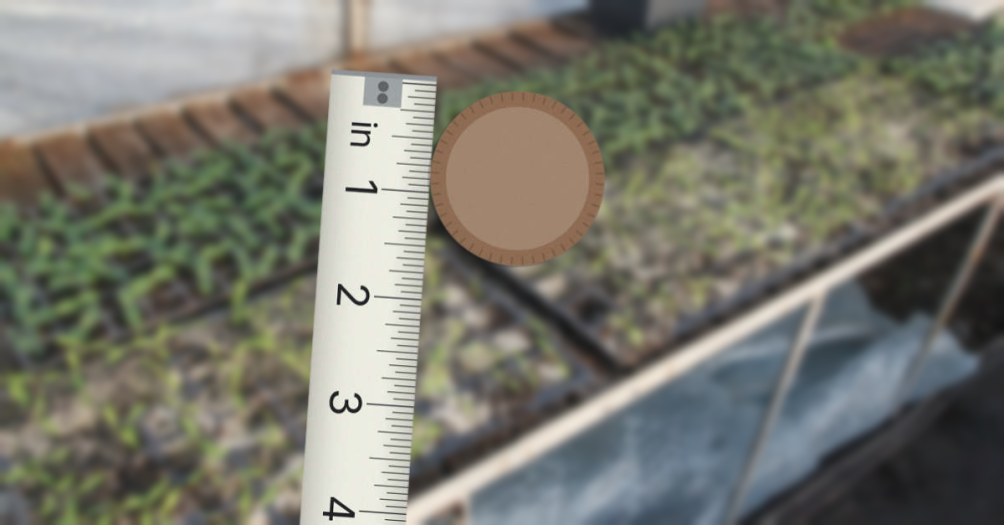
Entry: value=1.625 unit=in
